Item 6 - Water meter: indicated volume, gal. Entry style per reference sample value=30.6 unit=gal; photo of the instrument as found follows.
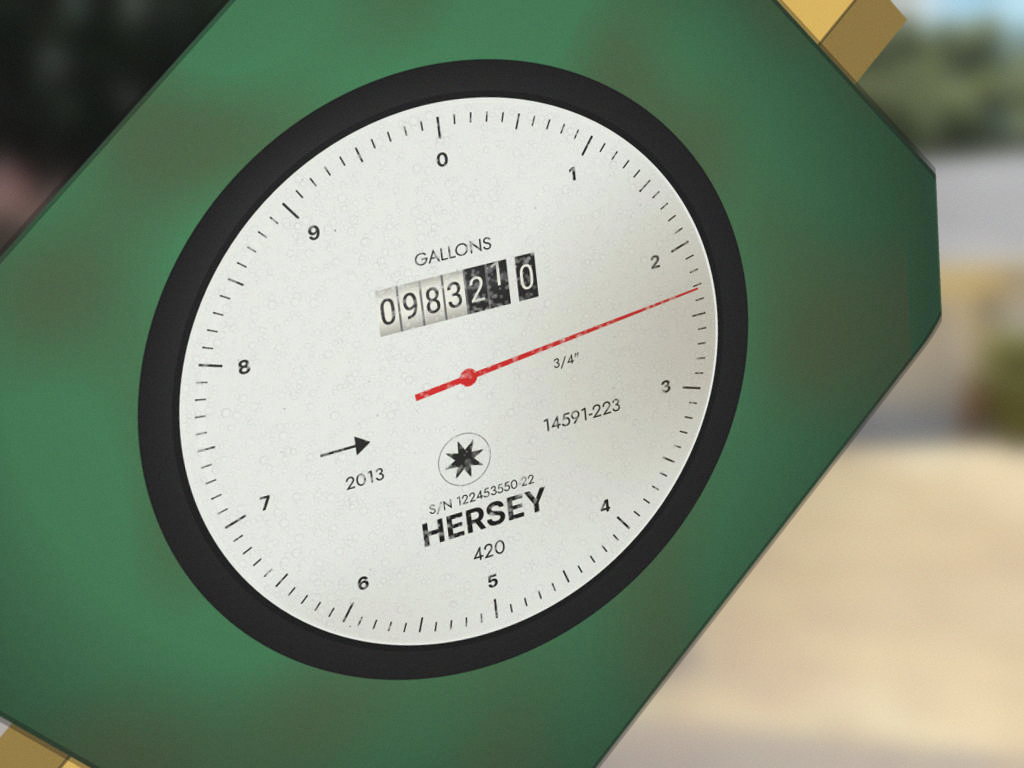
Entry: value=983212.3 unit=gal
